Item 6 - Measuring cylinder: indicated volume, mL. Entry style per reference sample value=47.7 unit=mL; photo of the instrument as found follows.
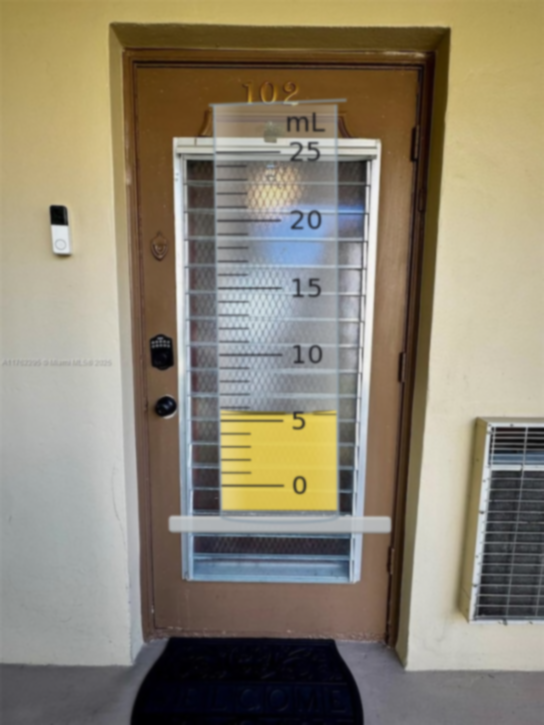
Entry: value=5.5 unit=mL
